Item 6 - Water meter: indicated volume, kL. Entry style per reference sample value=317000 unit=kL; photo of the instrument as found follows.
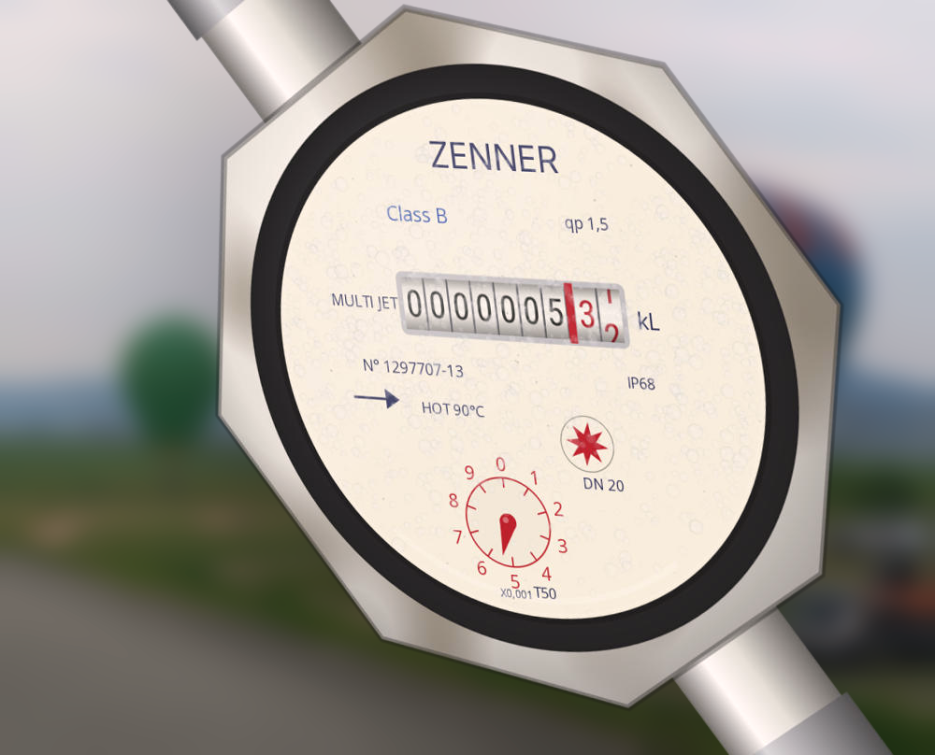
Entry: value=5.315 unit=kL
